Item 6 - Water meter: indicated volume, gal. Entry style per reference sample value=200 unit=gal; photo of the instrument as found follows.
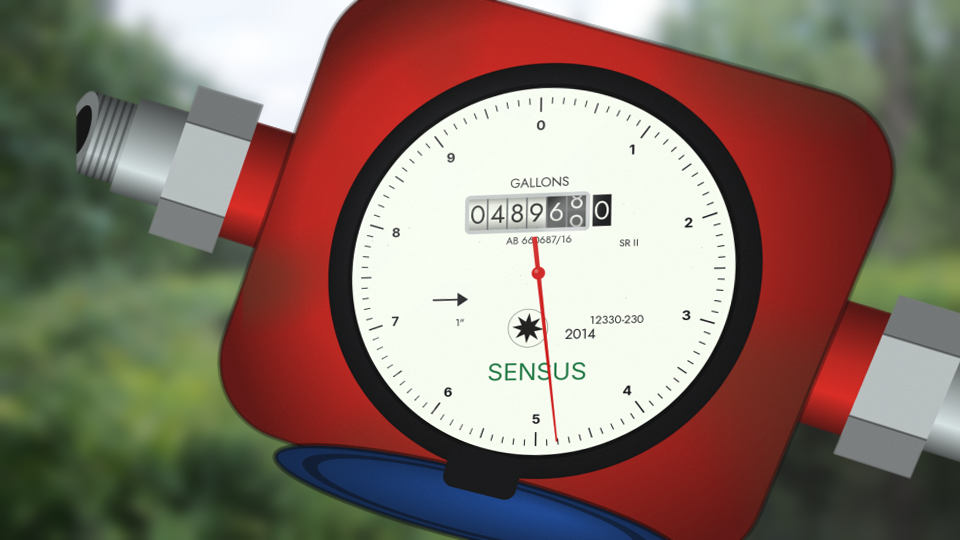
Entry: value=489684.8 unit=gal
